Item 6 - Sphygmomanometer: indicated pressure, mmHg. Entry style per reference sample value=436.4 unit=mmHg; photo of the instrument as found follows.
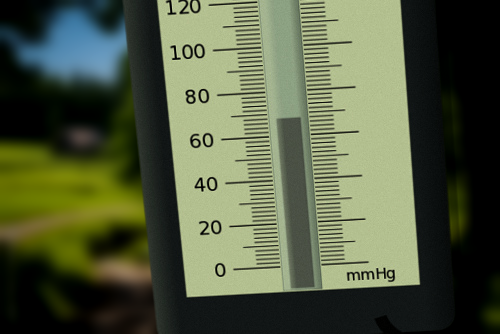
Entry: value=68 unit=mmHg
